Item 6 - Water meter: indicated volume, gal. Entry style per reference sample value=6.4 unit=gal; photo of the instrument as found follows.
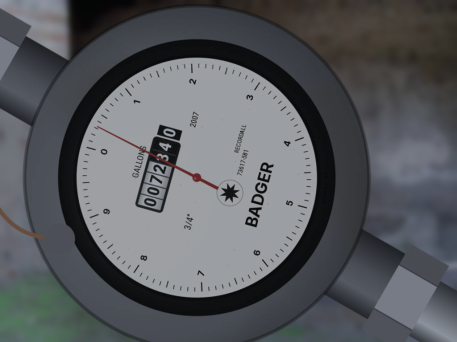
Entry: value=72340.3 unit=gal
